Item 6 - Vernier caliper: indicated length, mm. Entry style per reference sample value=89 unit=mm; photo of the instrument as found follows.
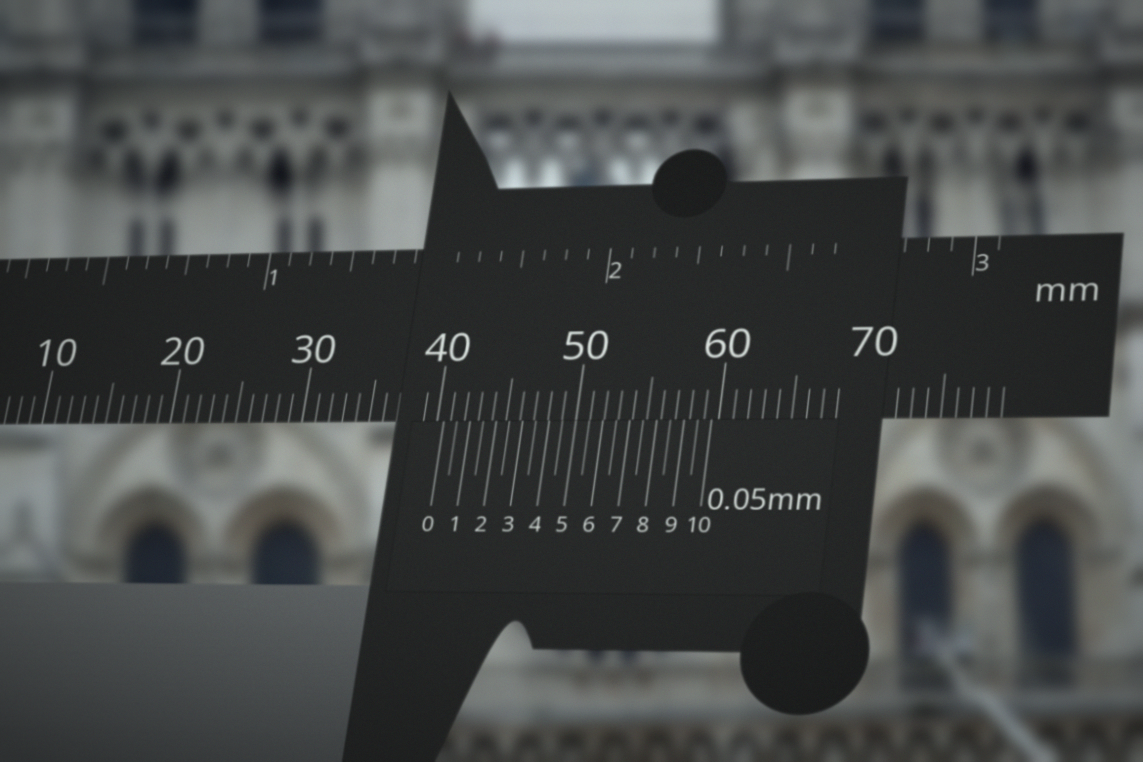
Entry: value=40.5 unit=mm
